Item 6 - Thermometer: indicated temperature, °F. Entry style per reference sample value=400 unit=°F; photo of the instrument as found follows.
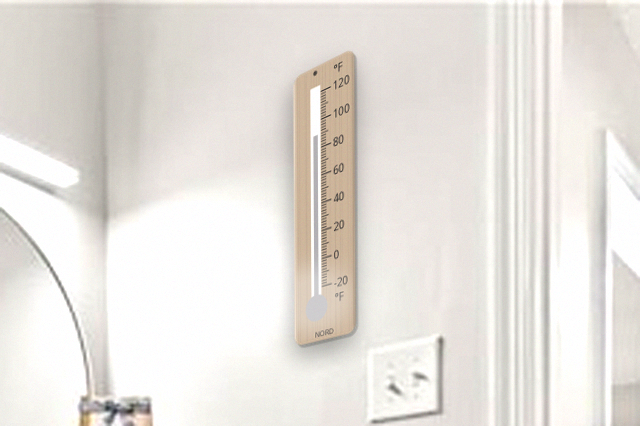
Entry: value=90 unit=°F
